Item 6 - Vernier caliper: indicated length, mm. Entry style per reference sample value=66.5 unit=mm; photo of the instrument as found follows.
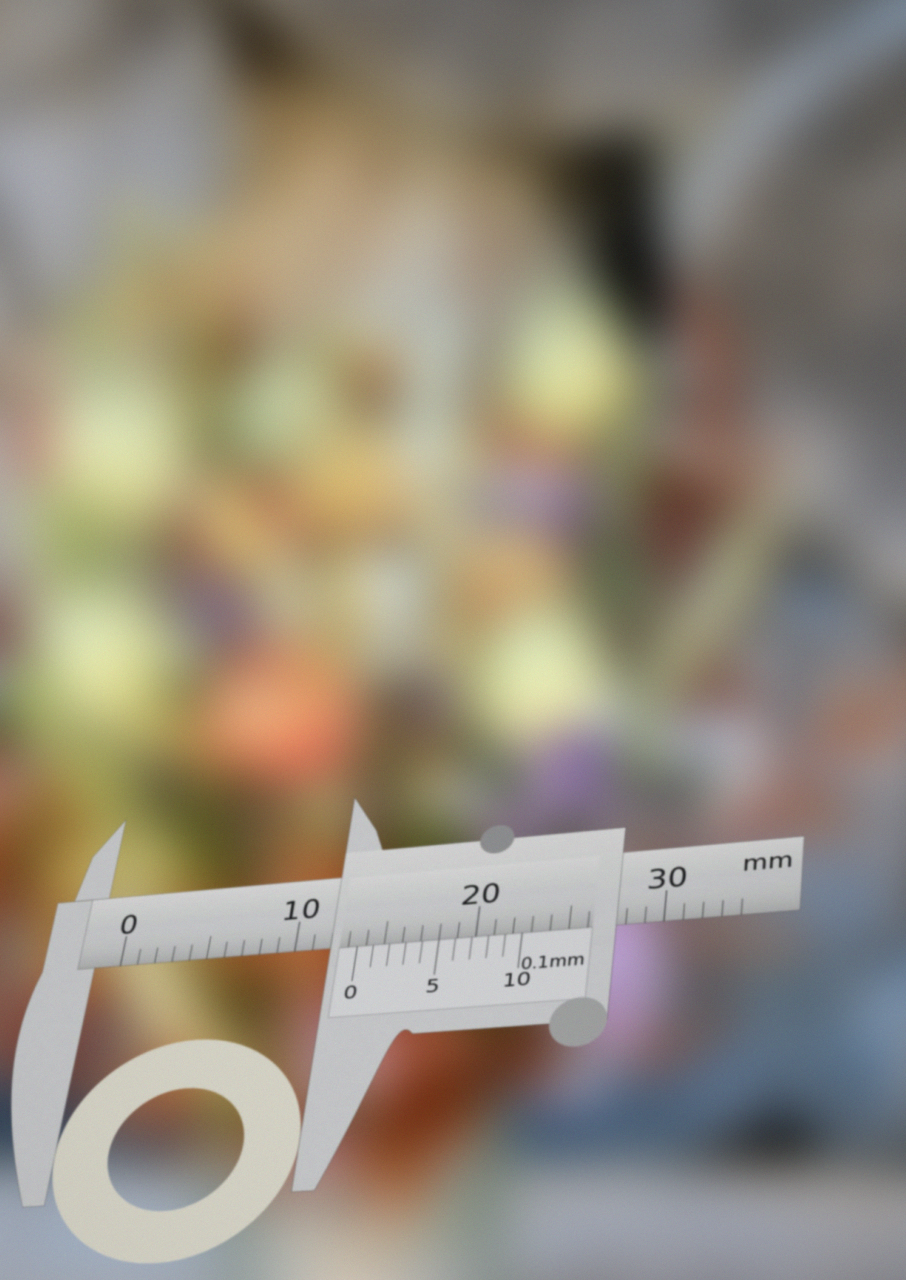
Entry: value=13.5 unit=mm
